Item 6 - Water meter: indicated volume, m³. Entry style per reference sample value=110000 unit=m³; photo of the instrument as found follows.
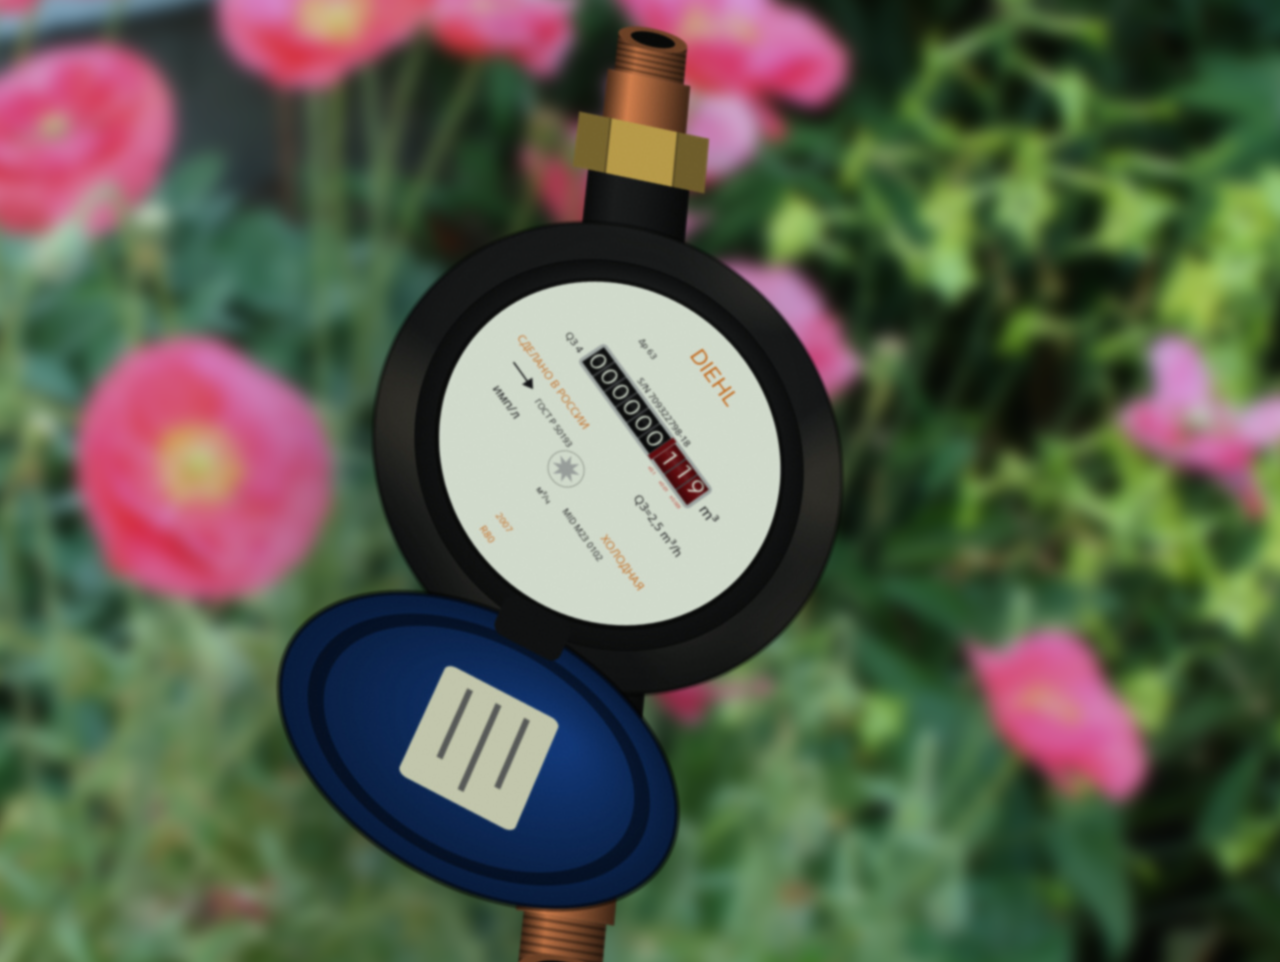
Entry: value=0.119 unit=m³
